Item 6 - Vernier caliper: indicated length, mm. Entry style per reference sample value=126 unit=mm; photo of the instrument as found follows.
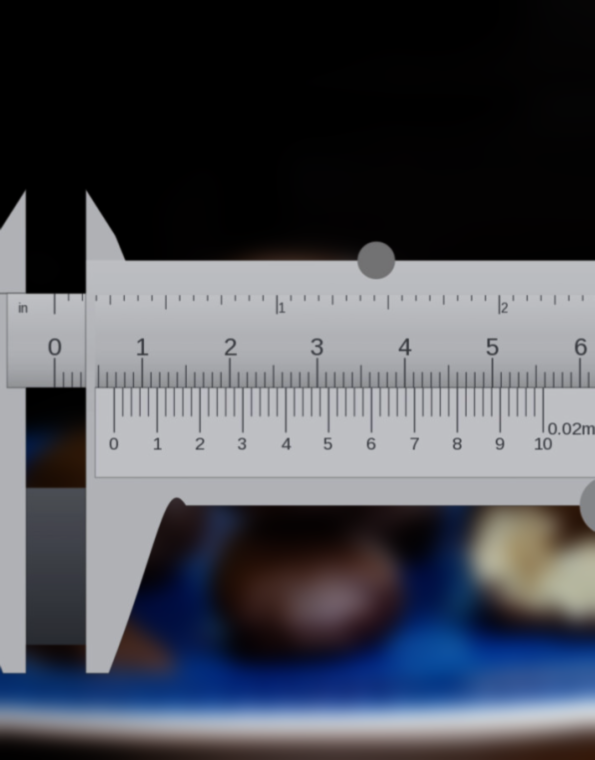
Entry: value=6.8 unit=mm
